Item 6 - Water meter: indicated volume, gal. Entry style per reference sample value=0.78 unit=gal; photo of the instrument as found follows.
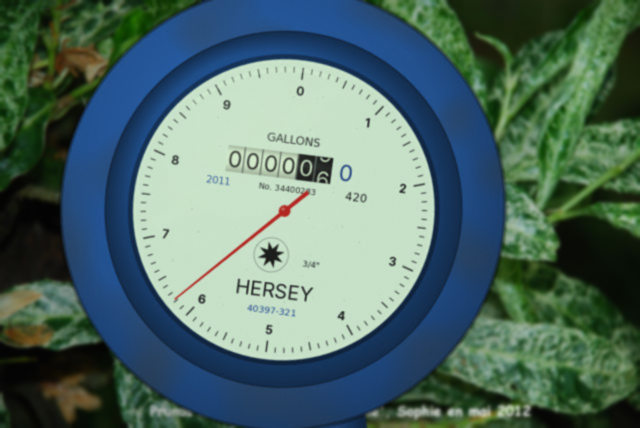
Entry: value=56.2 unit=gal
